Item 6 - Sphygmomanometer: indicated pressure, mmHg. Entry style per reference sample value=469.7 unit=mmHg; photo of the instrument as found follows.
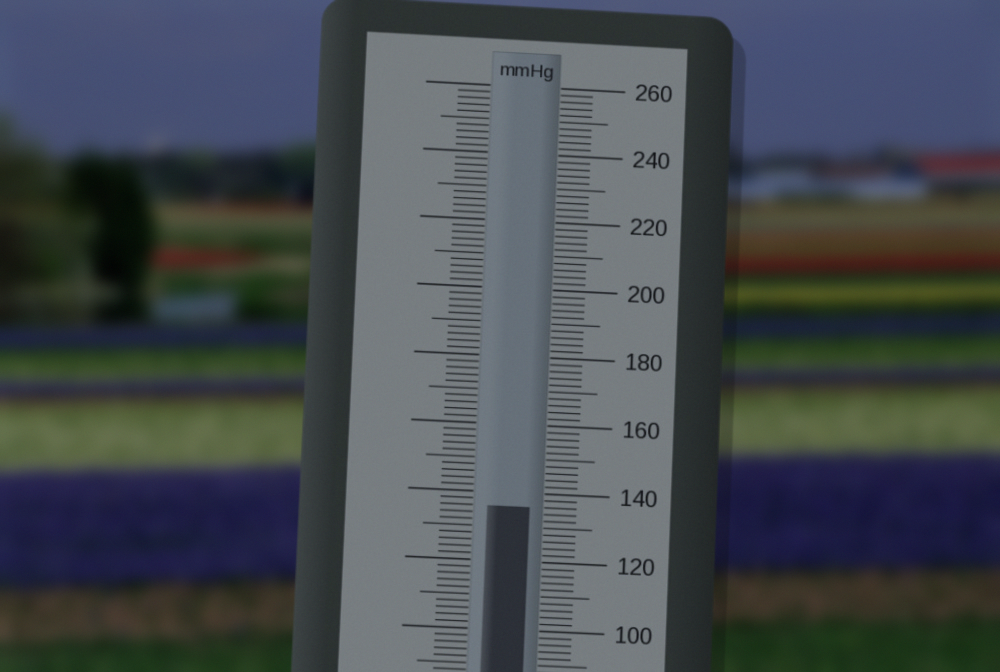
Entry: value=136 unit=mmHg
